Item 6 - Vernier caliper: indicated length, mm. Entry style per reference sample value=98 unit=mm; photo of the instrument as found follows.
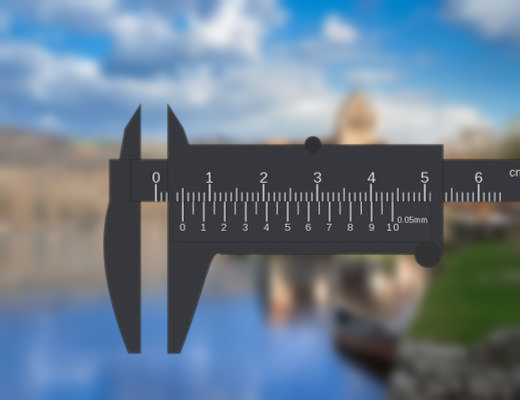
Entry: value=5.0 unit=mm
